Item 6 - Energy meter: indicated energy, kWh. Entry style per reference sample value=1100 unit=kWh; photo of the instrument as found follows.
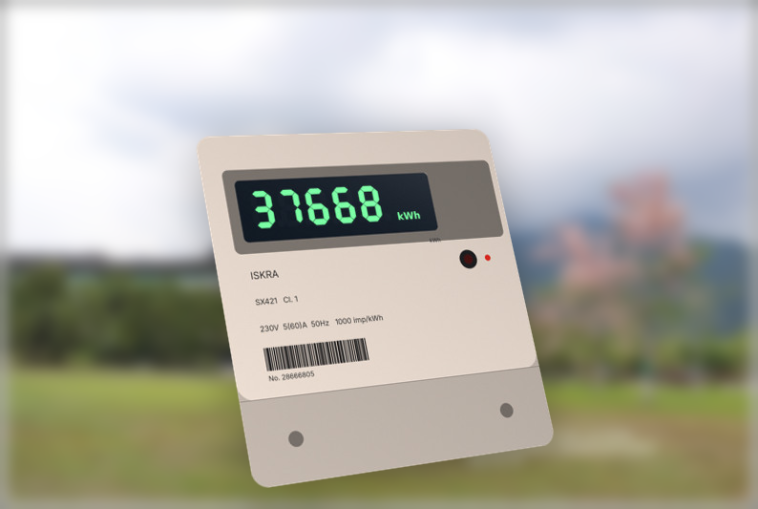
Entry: value=37668 unit=kWh
